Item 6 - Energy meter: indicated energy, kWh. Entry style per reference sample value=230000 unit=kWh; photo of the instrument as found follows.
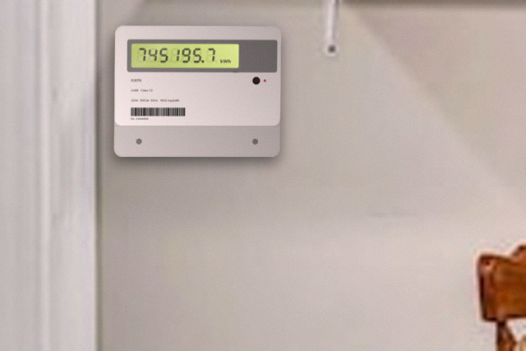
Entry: value=745195.7 unit=kWh
